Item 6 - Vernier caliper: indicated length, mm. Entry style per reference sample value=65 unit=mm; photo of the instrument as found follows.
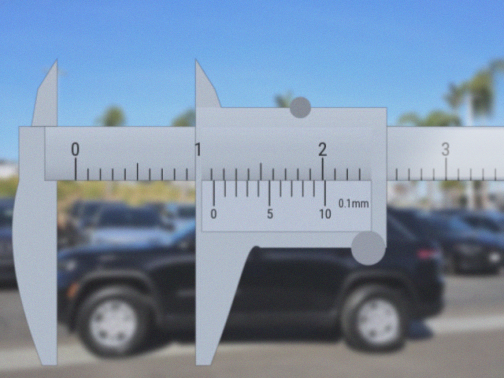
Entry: value=11.2 unit=mm
